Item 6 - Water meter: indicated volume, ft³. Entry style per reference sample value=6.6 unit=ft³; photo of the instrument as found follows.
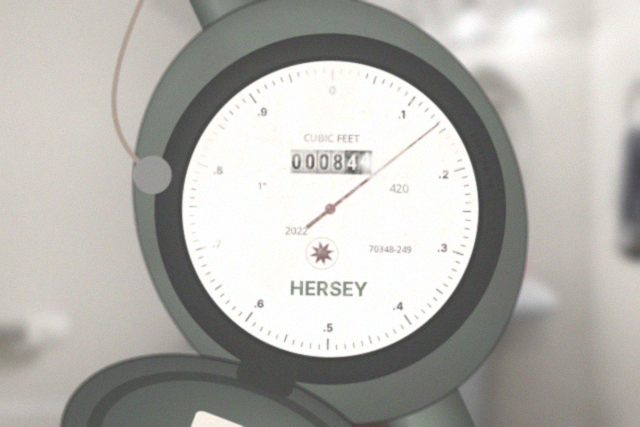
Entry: value=844.14 unit=ft³
